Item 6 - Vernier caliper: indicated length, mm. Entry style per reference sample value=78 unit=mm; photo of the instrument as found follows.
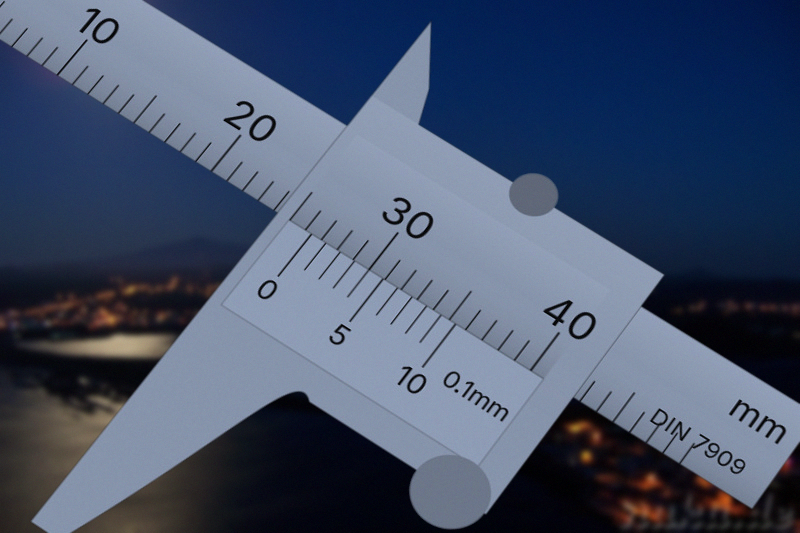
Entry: value=26.4 unit=mm
